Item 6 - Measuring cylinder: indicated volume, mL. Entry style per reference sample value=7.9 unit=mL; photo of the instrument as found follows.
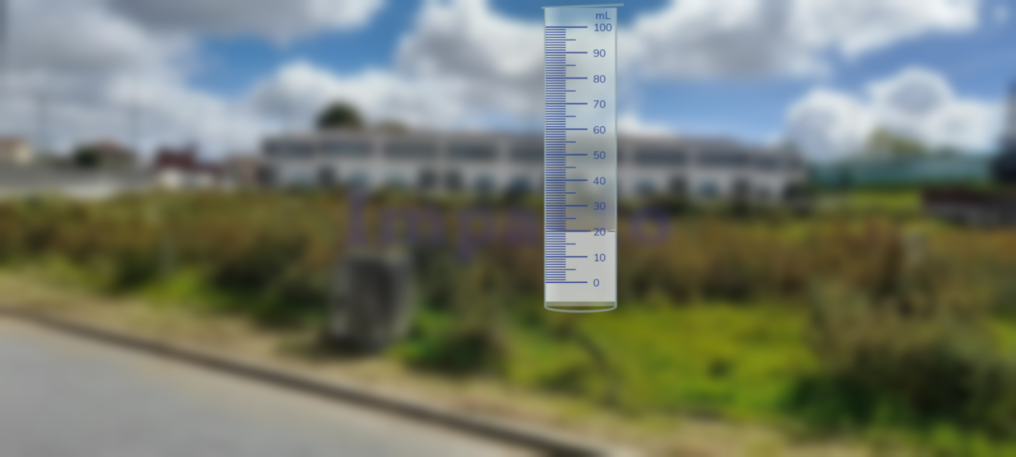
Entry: value=20 unit=mL
